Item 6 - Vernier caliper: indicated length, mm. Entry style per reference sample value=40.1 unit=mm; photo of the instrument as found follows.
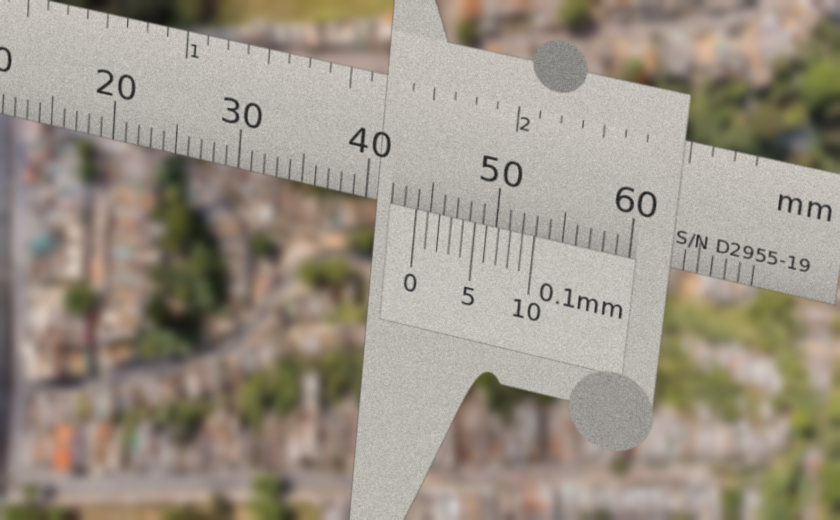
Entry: value=43.9 unit=mm
